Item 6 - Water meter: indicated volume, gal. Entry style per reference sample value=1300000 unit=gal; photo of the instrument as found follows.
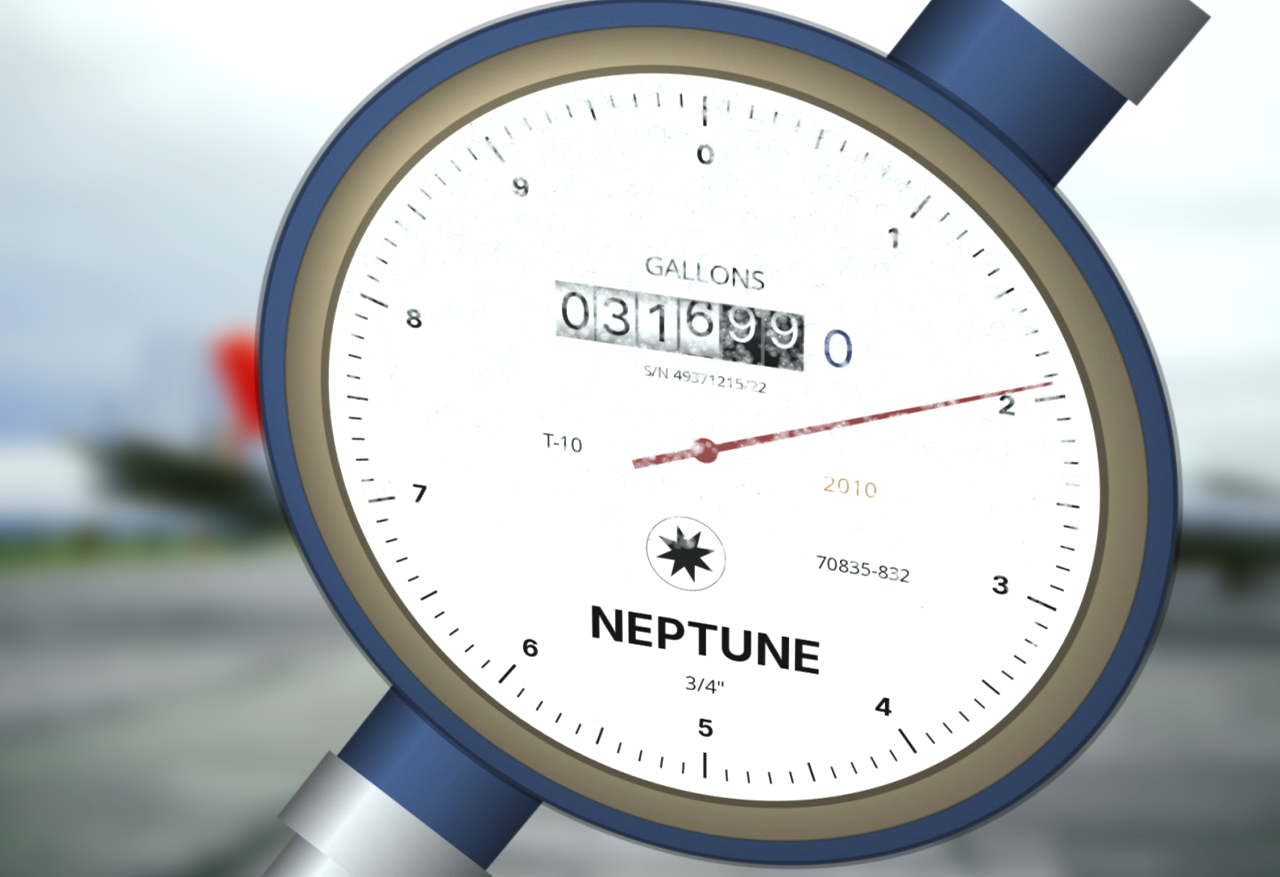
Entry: value=316991.9 unit=gal
